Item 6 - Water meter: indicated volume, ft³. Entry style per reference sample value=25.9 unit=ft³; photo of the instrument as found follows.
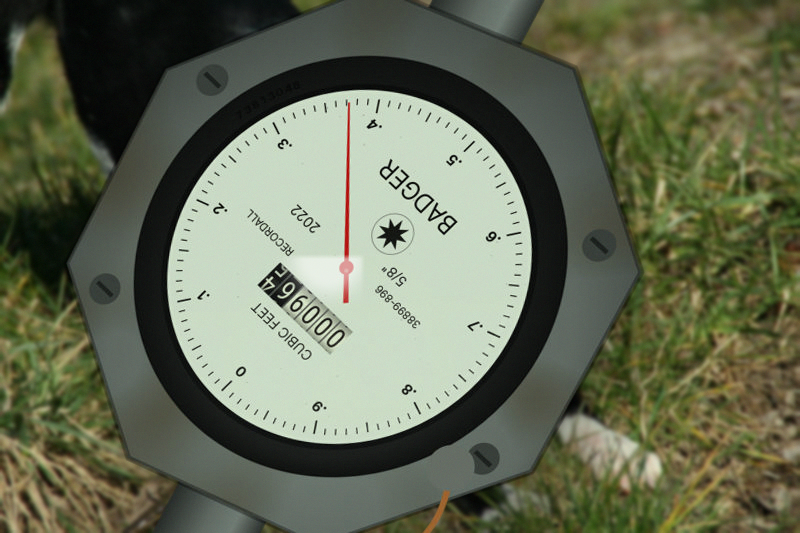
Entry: value=964.37 unit=ft³
